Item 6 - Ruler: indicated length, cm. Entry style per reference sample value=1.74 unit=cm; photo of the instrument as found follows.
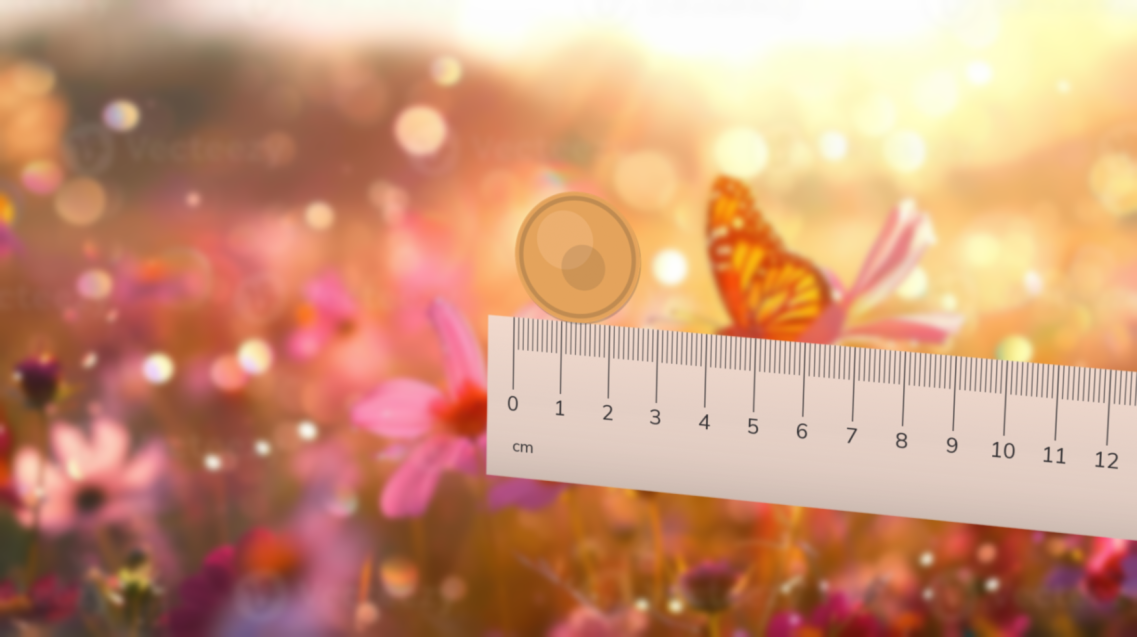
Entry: value=2.6 unit=cm
